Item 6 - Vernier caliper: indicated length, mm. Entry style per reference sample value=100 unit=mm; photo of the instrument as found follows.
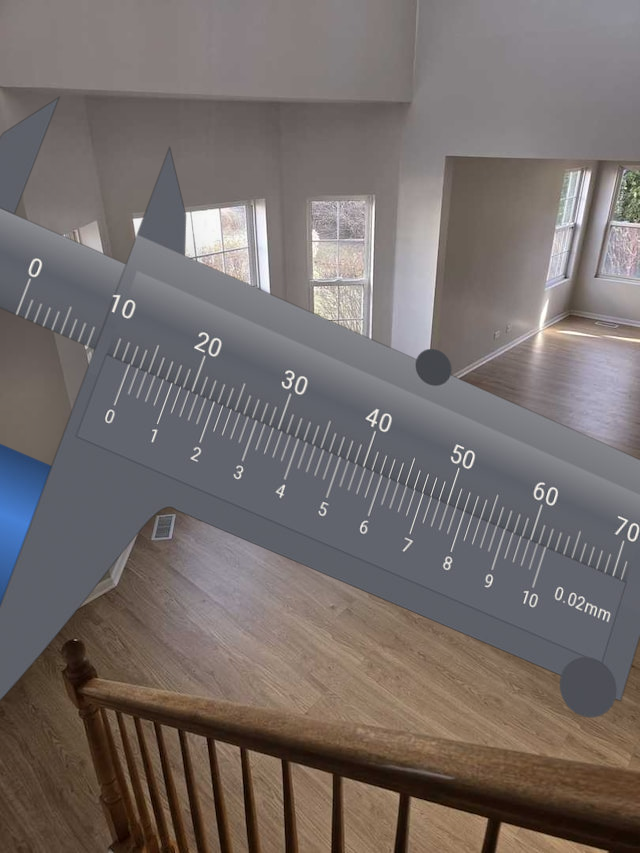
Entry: value=12.8 unit=mm
